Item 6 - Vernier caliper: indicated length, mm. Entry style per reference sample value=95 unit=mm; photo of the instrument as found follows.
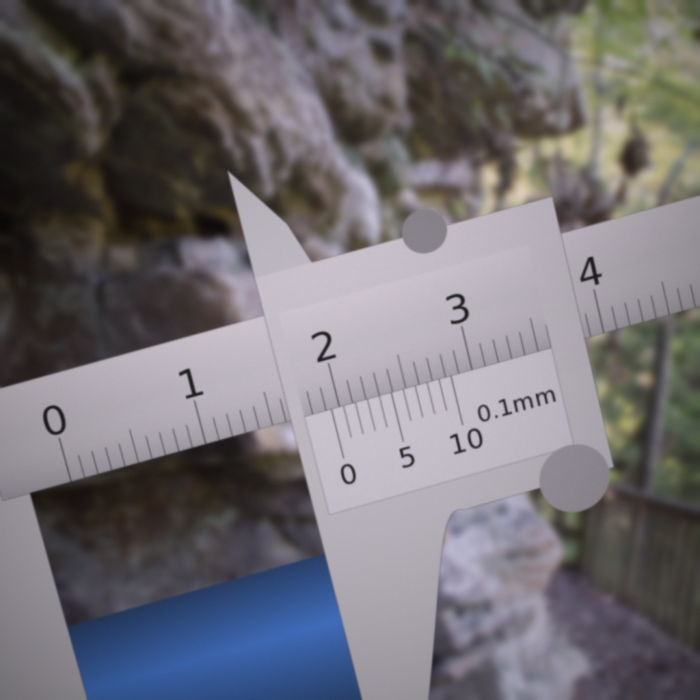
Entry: value=19.4 unit=mm
